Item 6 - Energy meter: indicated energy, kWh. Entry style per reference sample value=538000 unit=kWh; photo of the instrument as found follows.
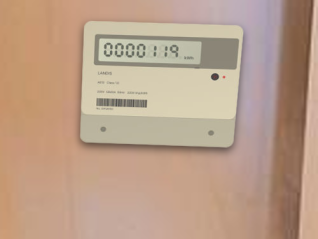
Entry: value=119 unit=kWh
